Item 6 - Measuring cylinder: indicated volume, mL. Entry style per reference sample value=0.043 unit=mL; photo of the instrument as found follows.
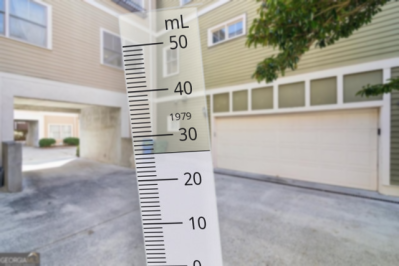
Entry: value=26 unit=mL
